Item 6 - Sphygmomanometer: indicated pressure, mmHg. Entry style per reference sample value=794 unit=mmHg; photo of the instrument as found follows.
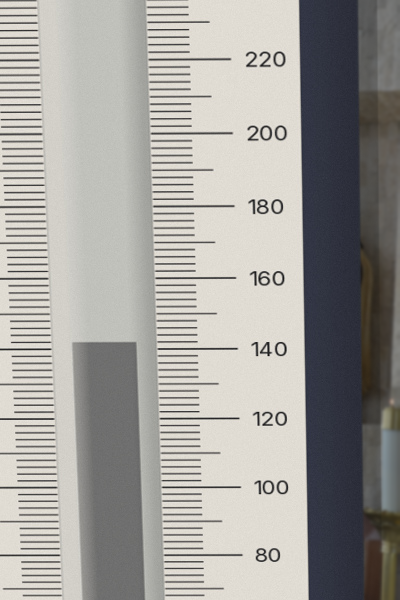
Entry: value=142 unit=mmHg
